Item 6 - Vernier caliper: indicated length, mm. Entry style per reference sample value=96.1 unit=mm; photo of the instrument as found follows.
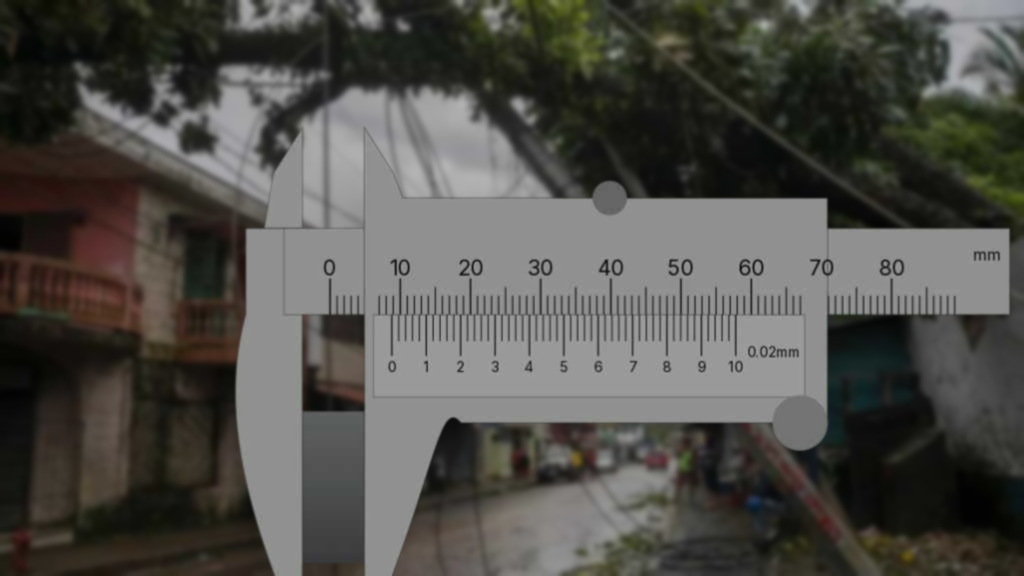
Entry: value=8.8 unit=mm
